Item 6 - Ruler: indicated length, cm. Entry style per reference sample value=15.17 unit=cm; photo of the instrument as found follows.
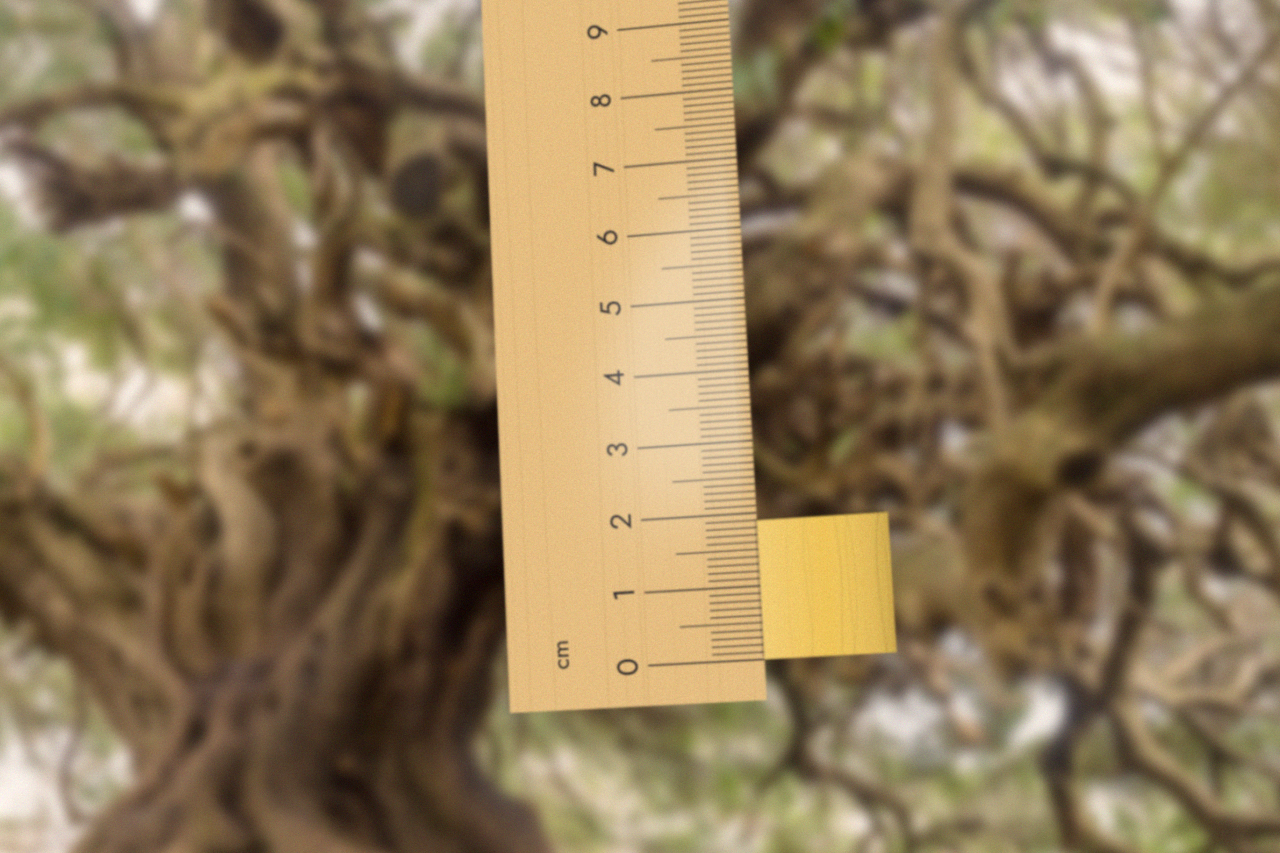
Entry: value=1.9 unit=cm
